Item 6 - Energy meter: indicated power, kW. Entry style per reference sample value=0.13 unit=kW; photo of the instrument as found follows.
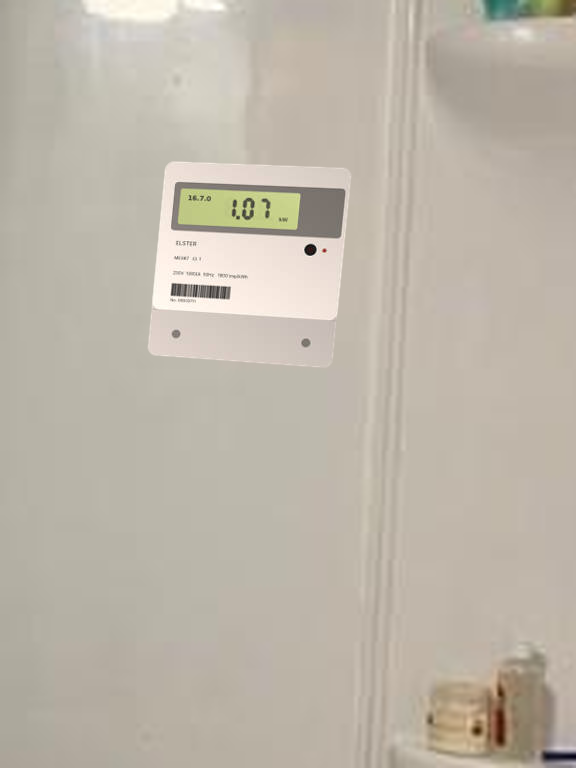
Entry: value=1.07 unit=kW
